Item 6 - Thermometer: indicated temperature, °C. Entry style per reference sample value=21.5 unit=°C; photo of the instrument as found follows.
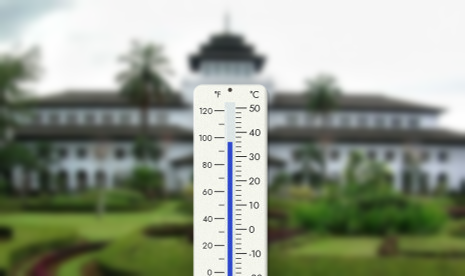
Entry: value=36 unit=°C
